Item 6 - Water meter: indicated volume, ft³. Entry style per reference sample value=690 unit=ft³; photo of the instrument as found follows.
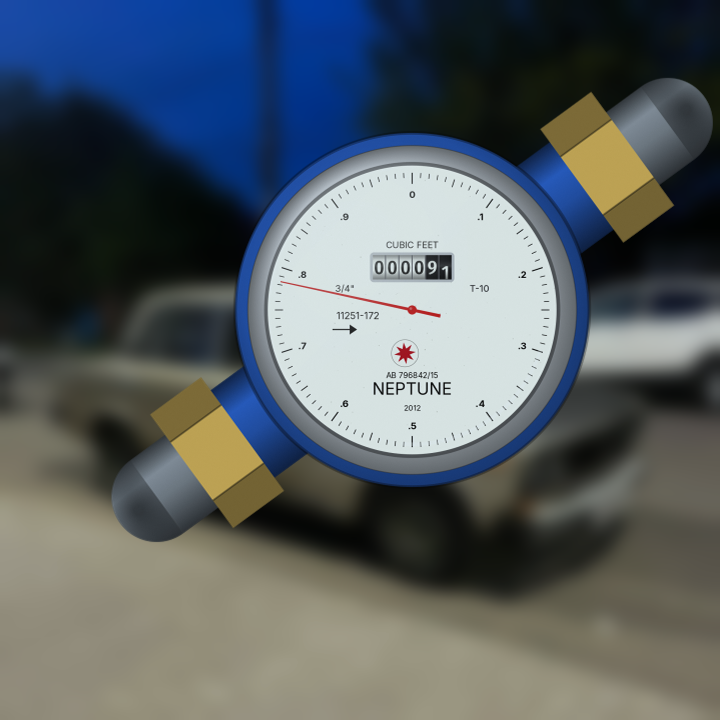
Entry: value=90.78 unit=ft³
